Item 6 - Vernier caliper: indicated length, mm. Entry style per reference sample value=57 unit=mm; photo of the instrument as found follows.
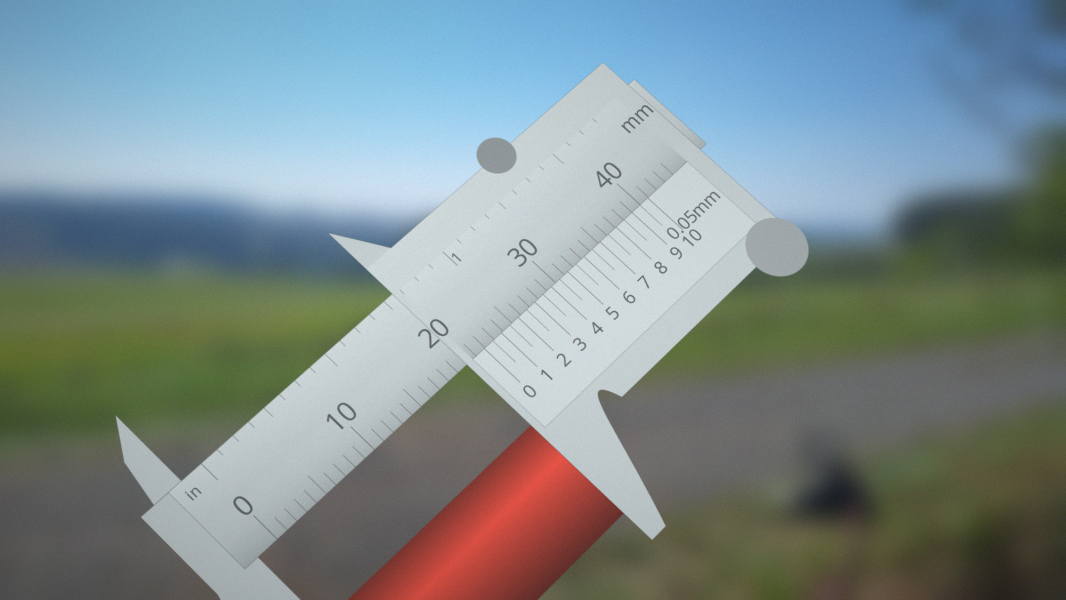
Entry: value=21.9 unit=mm
